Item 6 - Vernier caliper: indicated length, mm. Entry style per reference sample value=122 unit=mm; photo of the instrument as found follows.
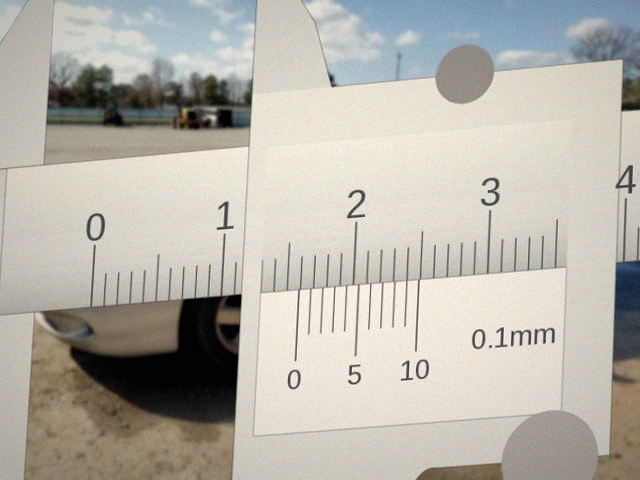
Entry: value=15.9 unit=mm
